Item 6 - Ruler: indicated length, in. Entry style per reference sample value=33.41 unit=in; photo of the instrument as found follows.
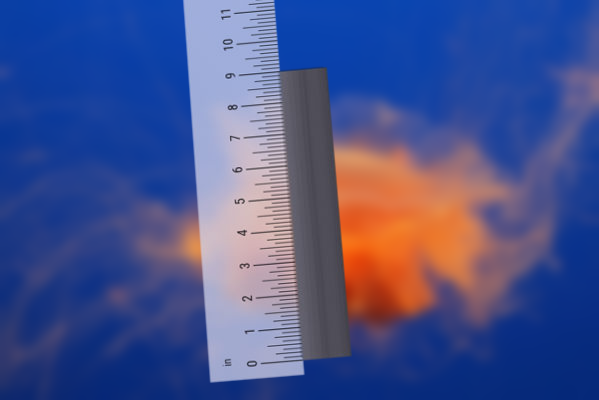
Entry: value=9 unit=in
